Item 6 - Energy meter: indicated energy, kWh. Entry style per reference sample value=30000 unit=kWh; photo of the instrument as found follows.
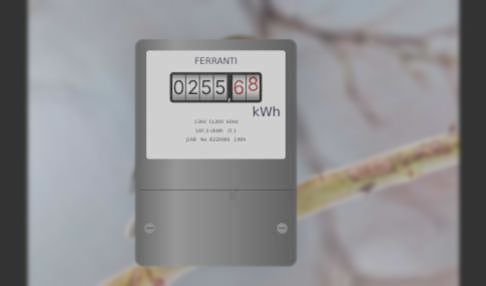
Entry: value=255.68 unit=kWh
